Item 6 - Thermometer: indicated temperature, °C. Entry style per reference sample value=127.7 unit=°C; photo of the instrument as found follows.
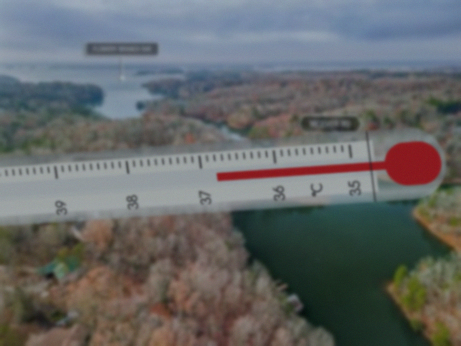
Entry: value=36.8 unit=°C
